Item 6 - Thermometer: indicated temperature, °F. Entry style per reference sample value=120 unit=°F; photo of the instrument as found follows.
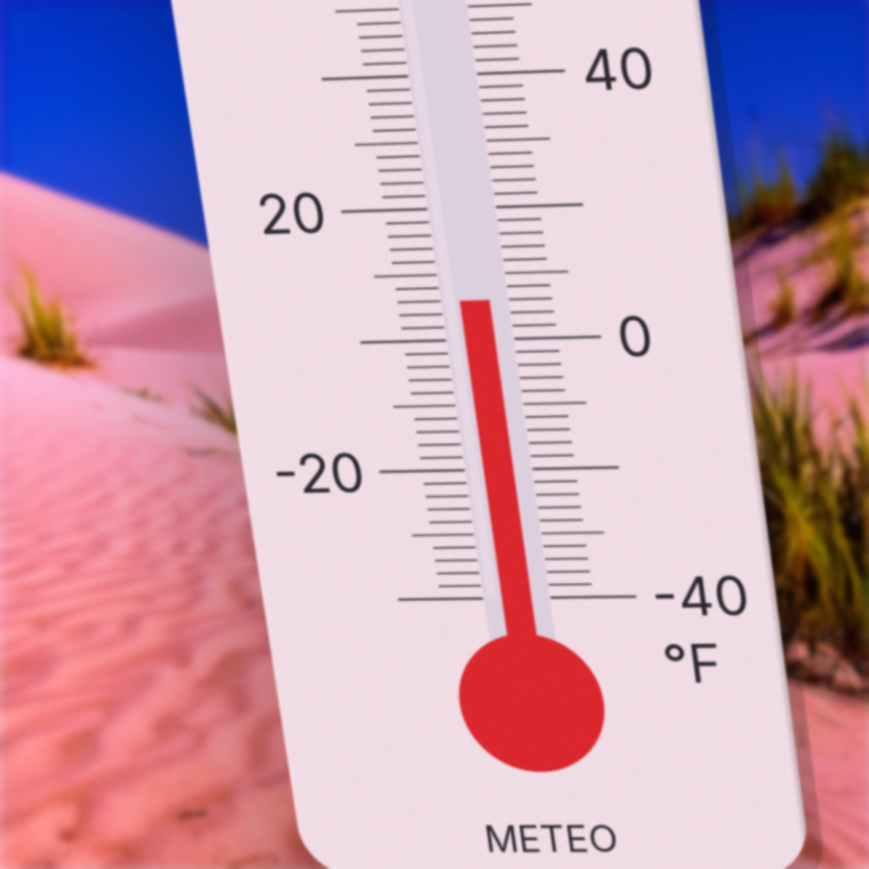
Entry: value=6 unit=°F
